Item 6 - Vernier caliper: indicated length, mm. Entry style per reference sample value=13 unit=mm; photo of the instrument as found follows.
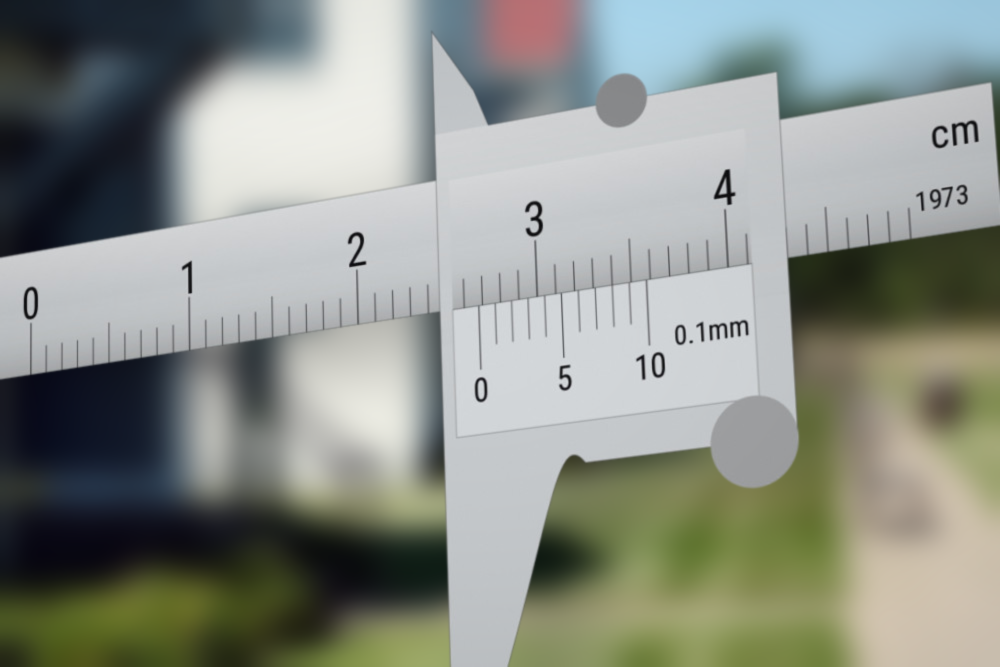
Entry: value=26.8 unit=mm
